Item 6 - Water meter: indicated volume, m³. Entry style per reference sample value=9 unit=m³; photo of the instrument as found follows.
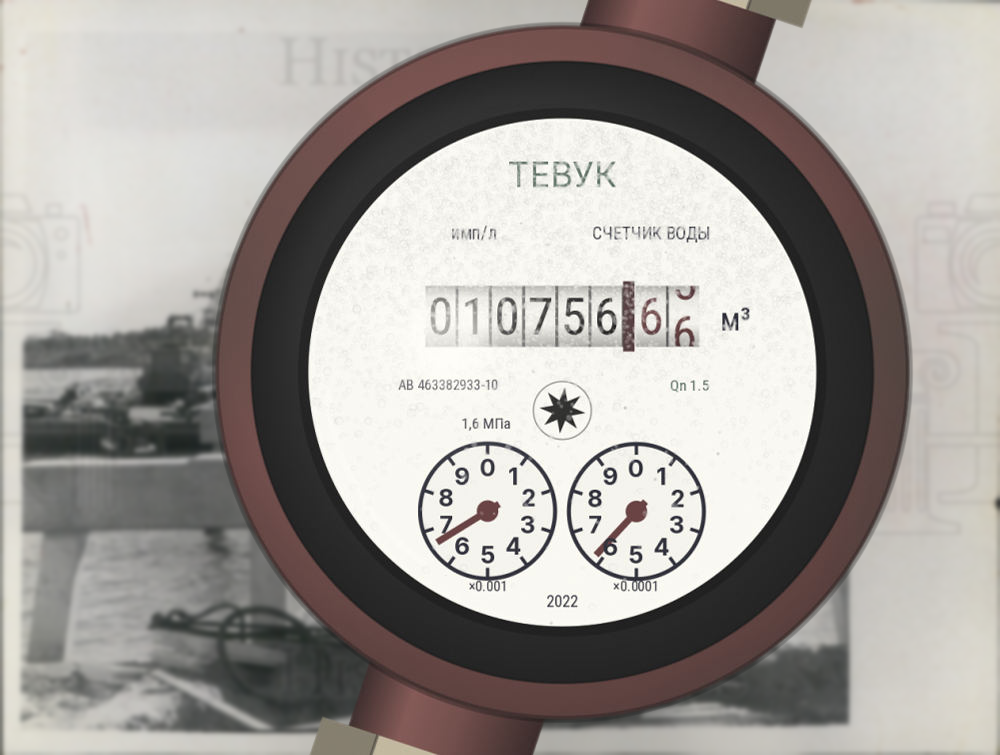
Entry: value=10756.6566 unit=m³
